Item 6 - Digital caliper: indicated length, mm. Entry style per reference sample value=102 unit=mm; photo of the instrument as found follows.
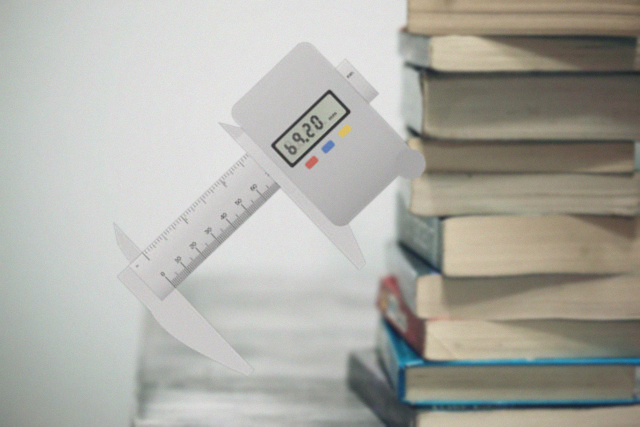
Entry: value=69.20 unit=mm
